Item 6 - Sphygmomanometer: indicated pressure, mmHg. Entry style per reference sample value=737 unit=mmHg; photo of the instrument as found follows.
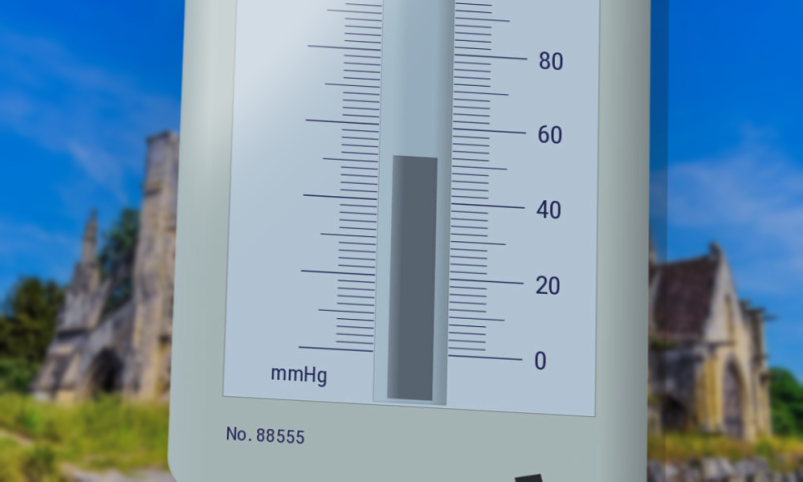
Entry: value=52 unit=mmHg
